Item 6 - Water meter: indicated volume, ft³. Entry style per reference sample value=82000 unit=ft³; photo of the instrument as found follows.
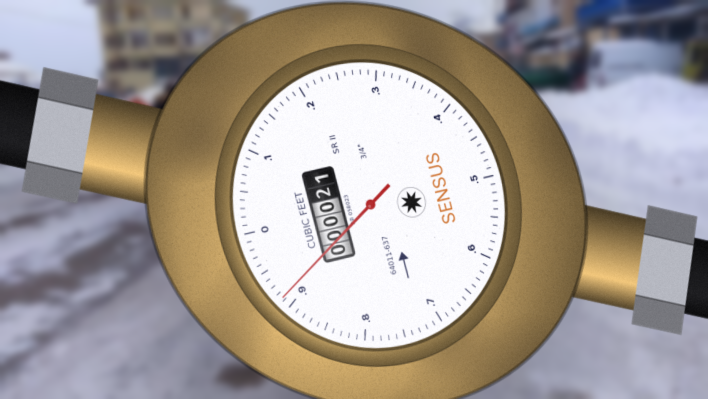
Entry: value=20.91 unit=ft³
